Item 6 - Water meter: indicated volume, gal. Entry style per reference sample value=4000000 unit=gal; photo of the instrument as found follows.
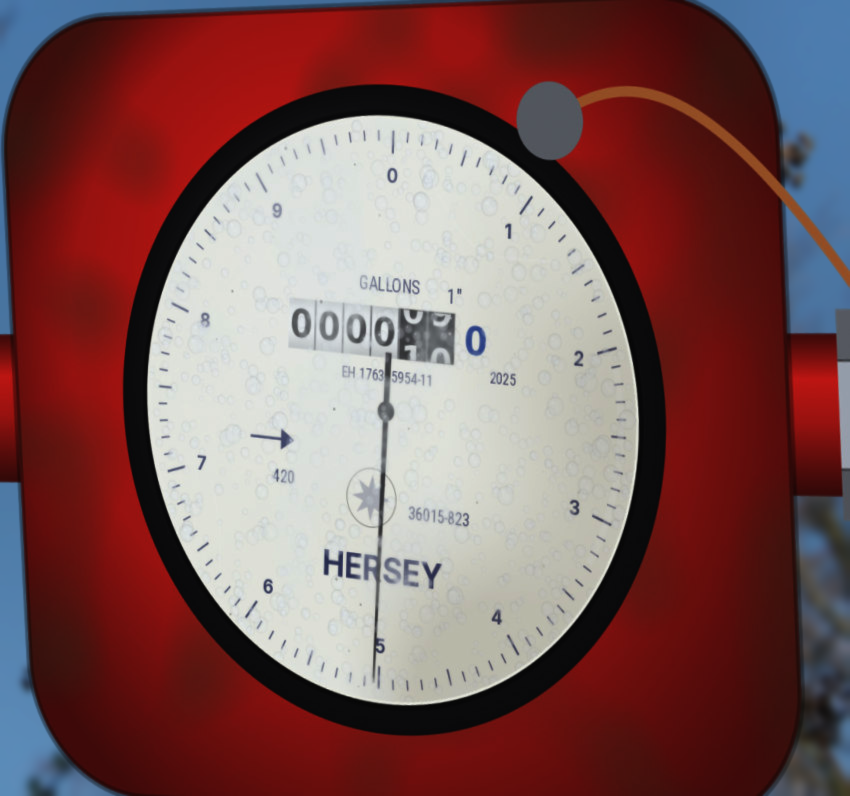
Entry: value=95.0 unit=gal
